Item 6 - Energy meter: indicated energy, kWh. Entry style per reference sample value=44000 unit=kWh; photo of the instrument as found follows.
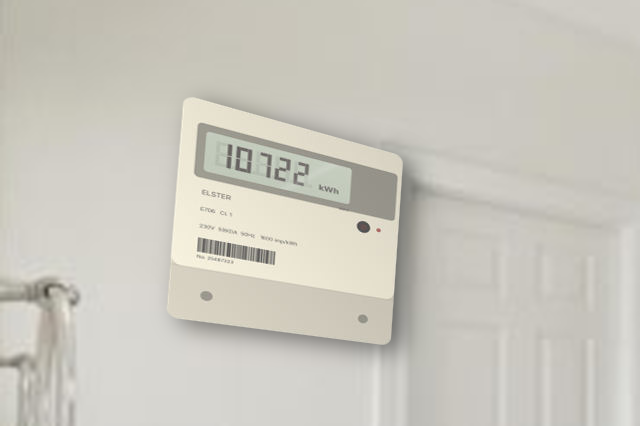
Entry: value=10722 unit=kWh
